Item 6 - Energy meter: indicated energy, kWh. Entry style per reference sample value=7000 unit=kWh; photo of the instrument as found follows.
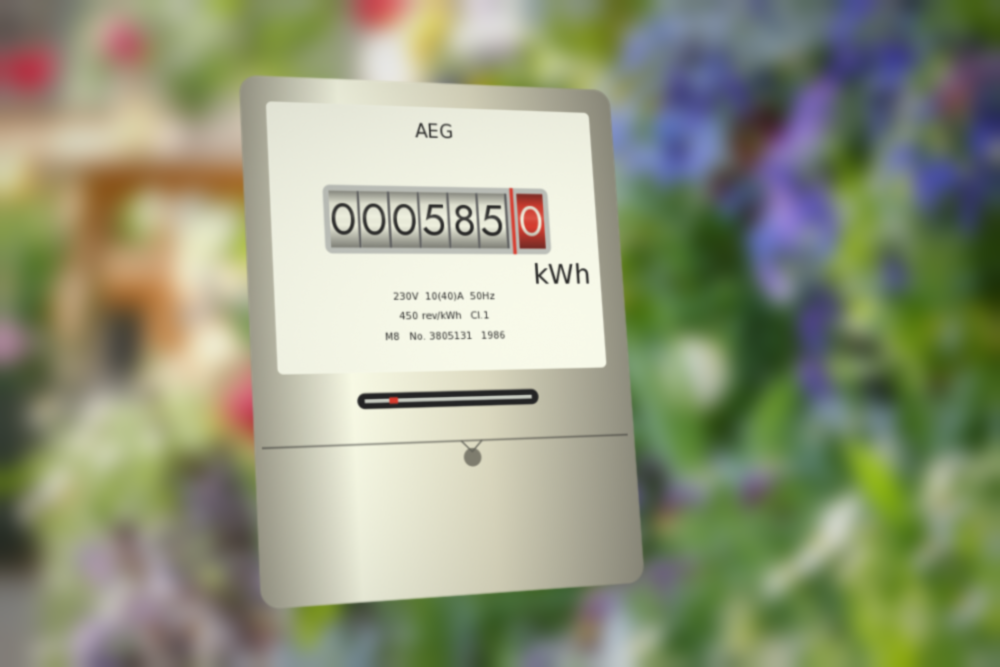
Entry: value=585.0 unit=kWh
